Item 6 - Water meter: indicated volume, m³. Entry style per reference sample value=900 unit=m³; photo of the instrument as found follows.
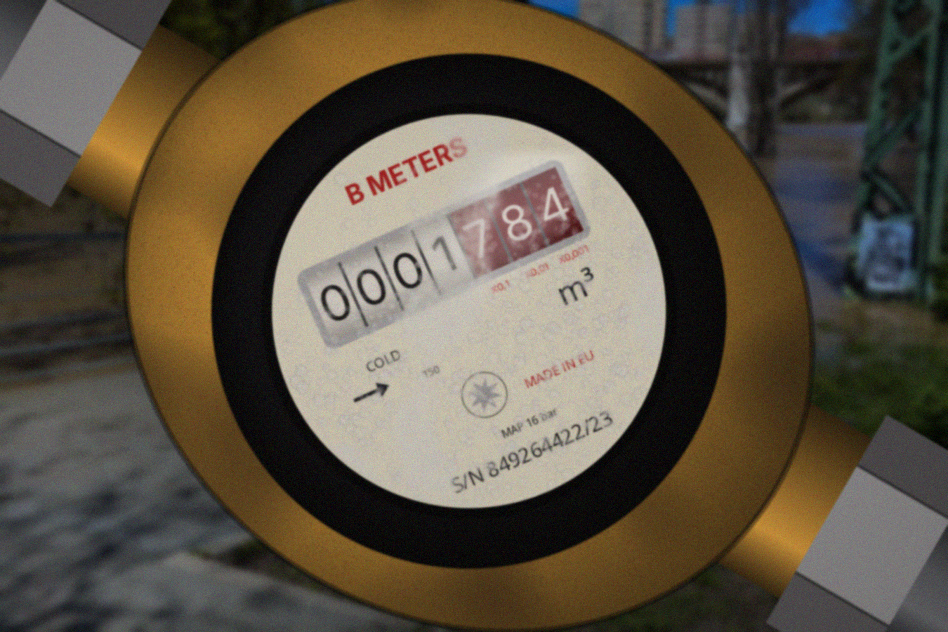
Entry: value=1.784 unit=m³
